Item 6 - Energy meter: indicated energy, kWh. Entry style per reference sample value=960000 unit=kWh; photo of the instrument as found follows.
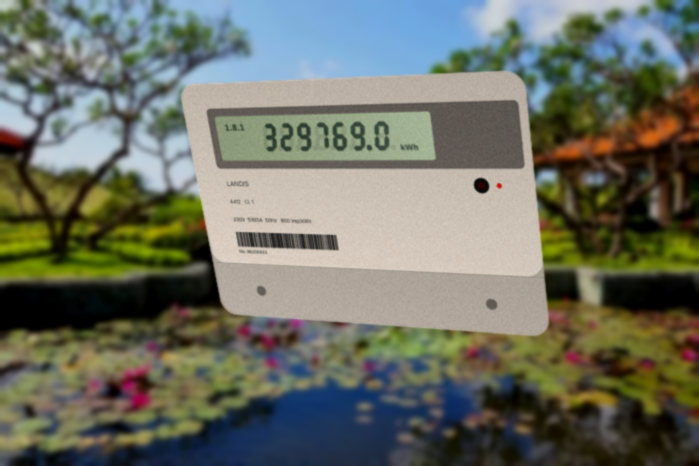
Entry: value=329769.0 unit=kWh
